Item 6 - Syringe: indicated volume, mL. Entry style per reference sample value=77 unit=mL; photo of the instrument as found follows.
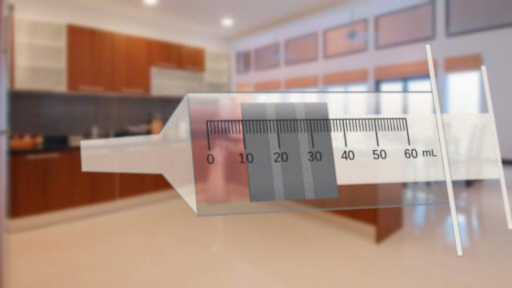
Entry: value=10 unit=mL
